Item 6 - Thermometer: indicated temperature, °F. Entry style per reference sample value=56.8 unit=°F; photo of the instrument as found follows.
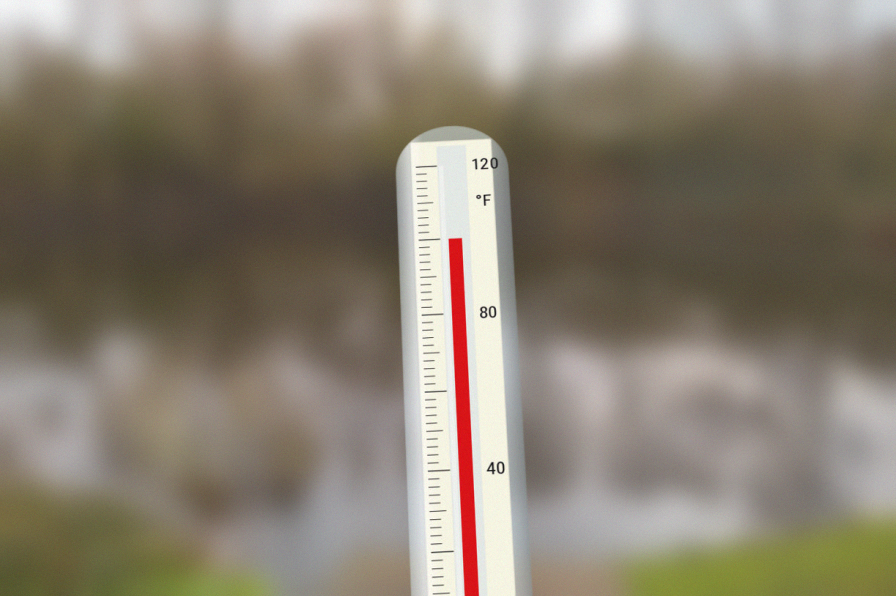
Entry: value=100 unit=°F
